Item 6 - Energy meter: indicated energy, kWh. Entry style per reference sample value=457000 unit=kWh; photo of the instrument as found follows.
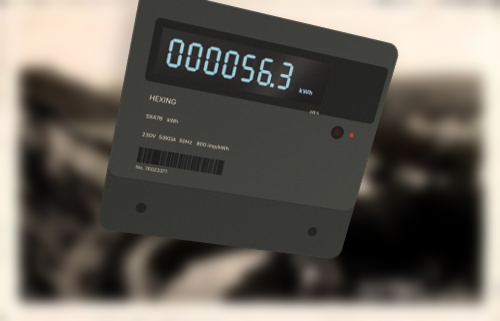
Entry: value=56.3 unit=kWh
